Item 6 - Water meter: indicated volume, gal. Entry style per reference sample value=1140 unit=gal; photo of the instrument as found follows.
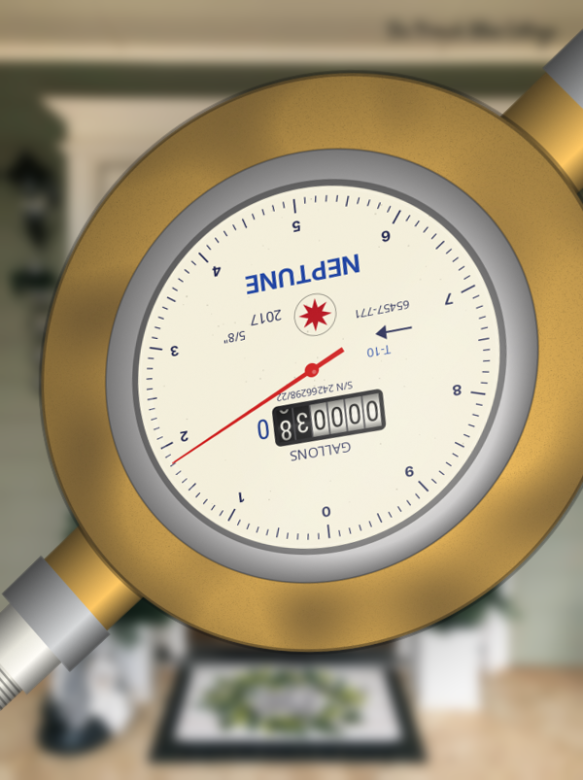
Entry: value=381.8 unit=gal
